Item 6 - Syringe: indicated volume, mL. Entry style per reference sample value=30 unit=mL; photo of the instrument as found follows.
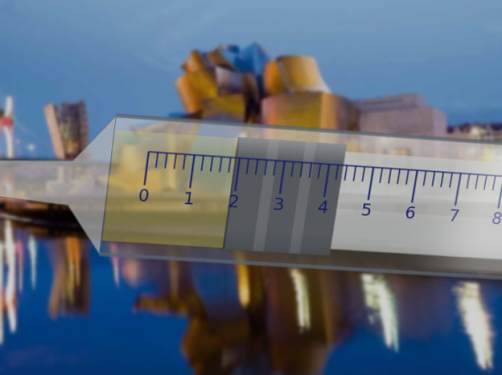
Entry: value=1.9 unit=mL
